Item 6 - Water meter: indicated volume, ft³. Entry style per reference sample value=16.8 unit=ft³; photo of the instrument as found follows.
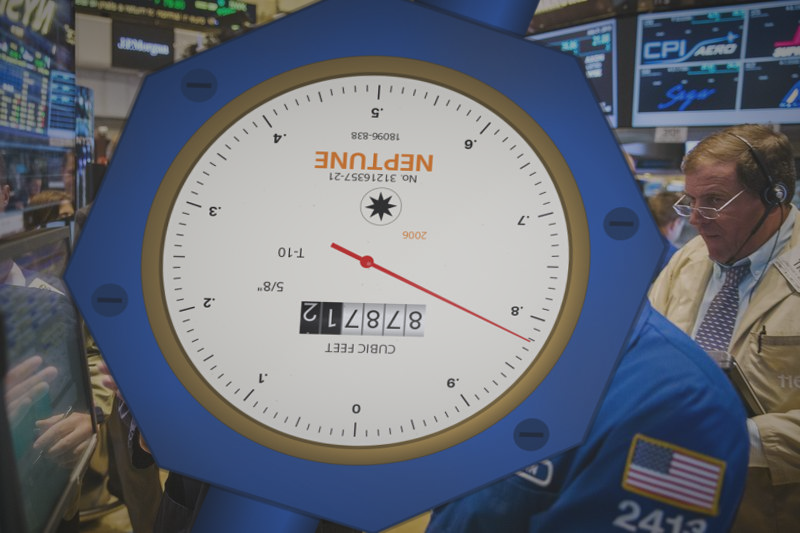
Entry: value=878711.82 unit=ft³
